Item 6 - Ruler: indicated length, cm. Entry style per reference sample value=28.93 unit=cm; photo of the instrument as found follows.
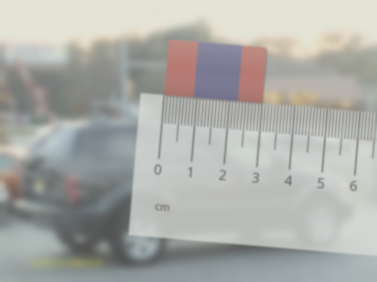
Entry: value=3 unit=cm
